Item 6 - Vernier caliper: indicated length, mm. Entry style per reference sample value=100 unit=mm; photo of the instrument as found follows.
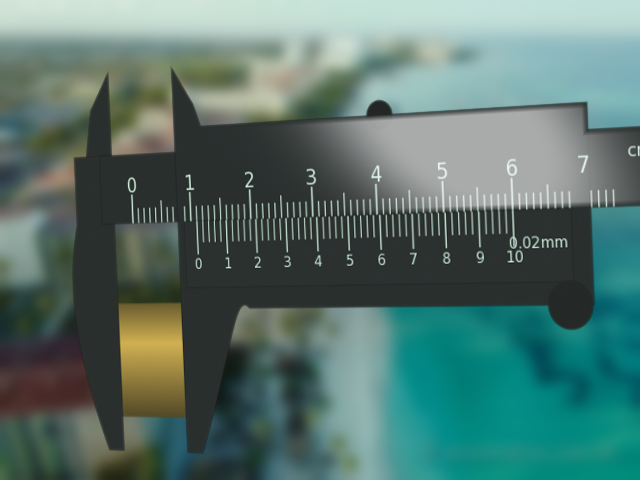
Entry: value=11.0 unit=mm
